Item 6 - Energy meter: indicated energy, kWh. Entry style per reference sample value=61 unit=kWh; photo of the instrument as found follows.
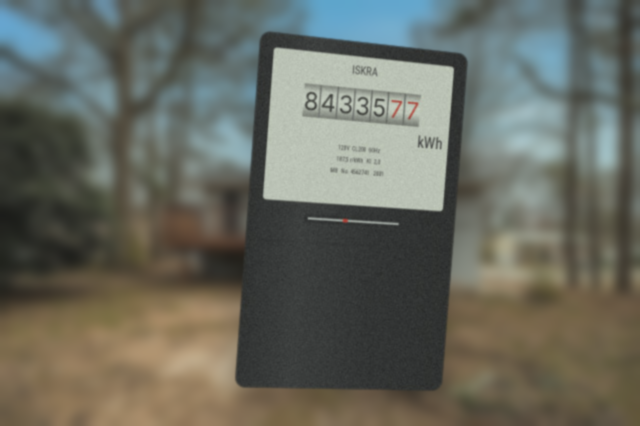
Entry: value=84335.77 unit=kWh
